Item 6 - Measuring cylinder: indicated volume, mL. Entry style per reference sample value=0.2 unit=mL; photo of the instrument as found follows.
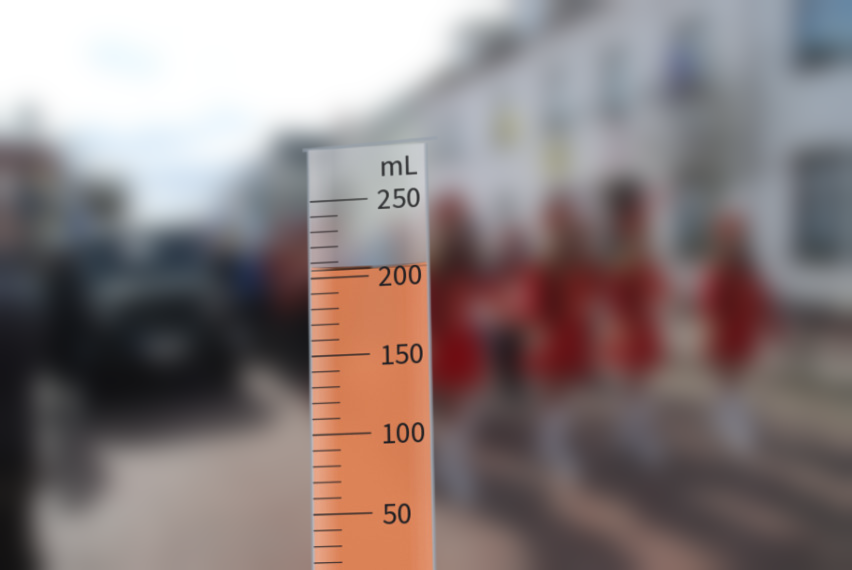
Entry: value=205 unit=mL
